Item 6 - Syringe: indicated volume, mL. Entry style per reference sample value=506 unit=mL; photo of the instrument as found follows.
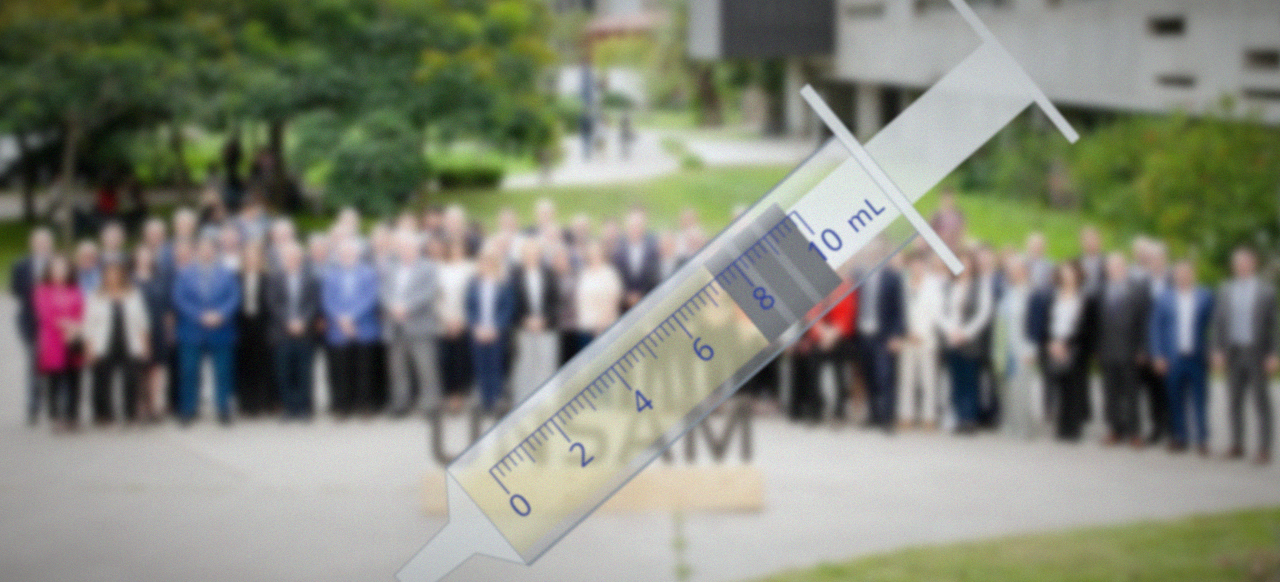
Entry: value=7.4 unit=mL
